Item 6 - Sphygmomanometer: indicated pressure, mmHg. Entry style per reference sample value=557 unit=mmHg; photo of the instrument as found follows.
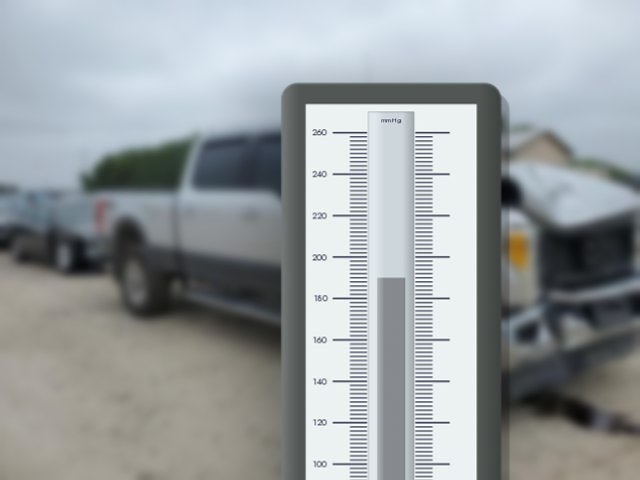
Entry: value=190 unit=mmHg
